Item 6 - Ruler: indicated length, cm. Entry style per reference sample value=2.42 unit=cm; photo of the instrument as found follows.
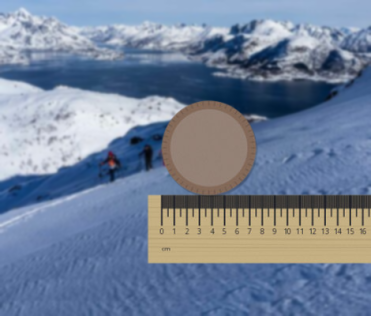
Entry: value=7.5 unit=cm
